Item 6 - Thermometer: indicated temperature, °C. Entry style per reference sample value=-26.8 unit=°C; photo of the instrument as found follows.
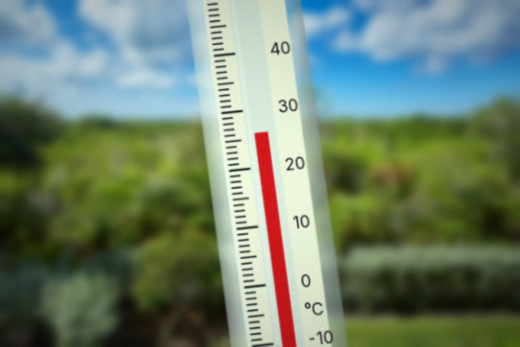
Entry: value=26 unit=°C
